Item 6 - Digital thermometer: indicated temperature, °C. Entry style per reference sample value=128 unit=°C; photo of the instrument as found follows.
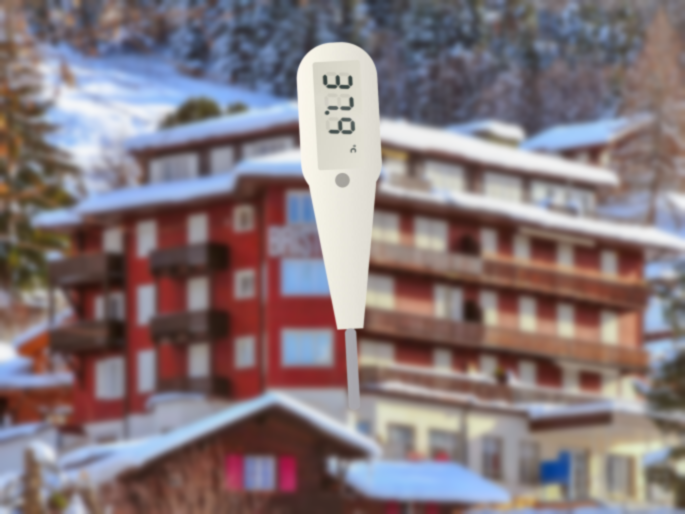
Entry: value=37.9 unit=°C
